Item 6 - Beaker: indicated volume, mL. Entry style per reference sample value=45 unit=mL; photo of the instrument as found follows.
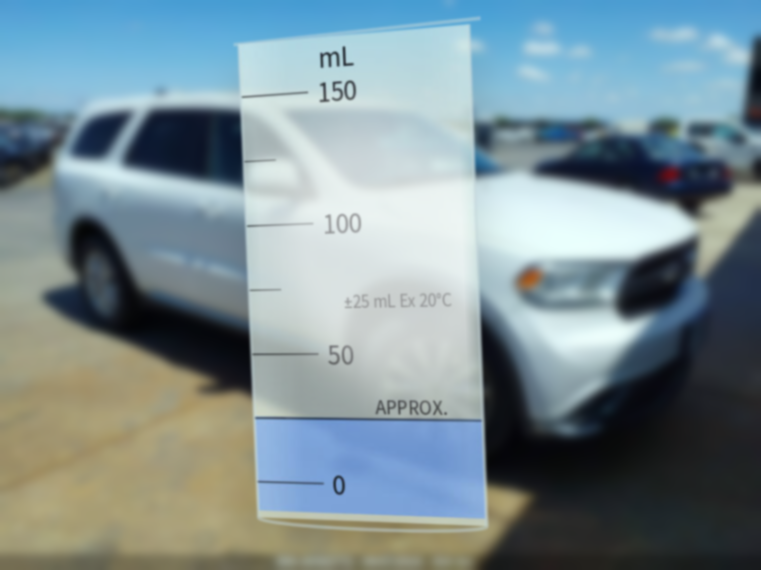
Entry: value=25 unit=mL
